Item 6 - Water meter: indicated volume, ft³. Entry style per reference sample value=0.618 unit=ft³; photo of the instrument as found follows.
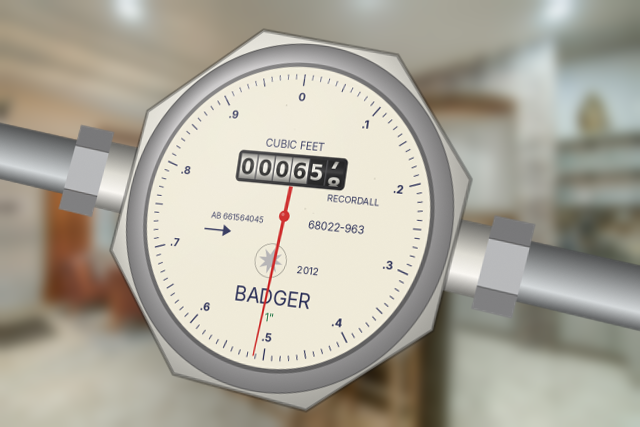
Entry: value=657.51 unit=ft³
